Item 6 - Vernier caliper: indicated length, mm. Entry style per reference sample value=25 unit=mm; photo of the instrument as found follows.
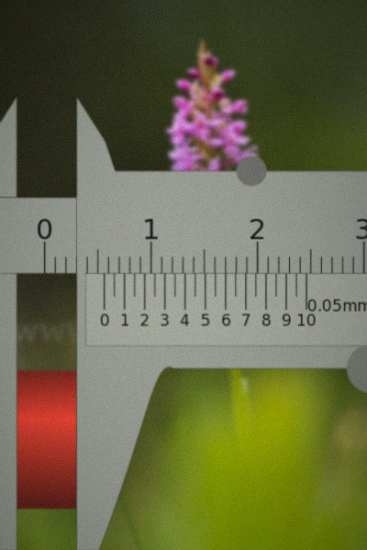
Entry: value=5.6 unit=mm
